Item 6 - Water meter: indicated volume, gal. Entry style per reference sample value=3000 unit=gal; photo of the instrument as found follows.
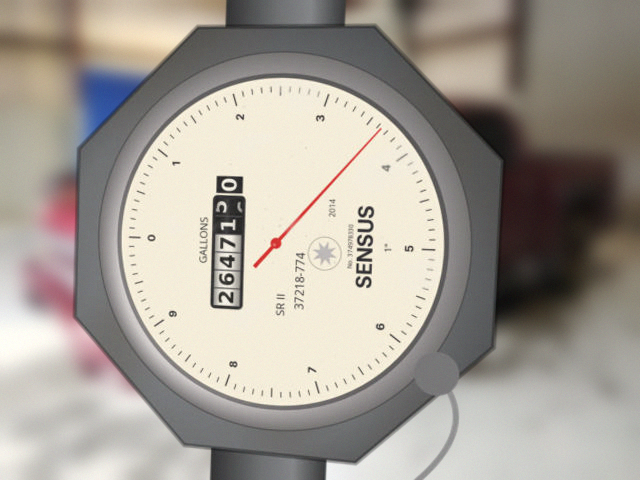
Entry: value=2647153.6 unit=gal
